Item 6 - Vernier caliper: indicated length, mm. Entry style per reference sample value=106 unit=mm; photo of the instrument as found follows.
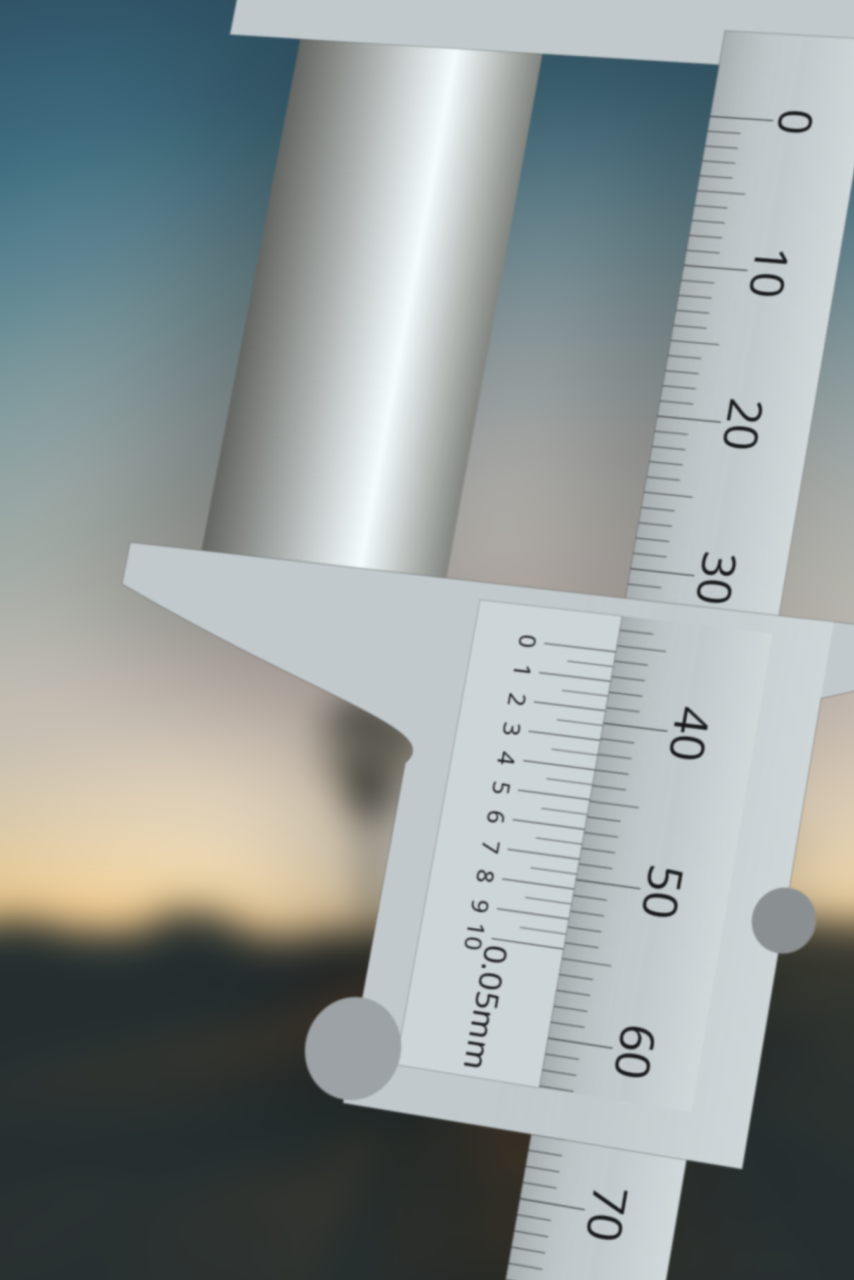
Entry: value=35.4 unit=mm
